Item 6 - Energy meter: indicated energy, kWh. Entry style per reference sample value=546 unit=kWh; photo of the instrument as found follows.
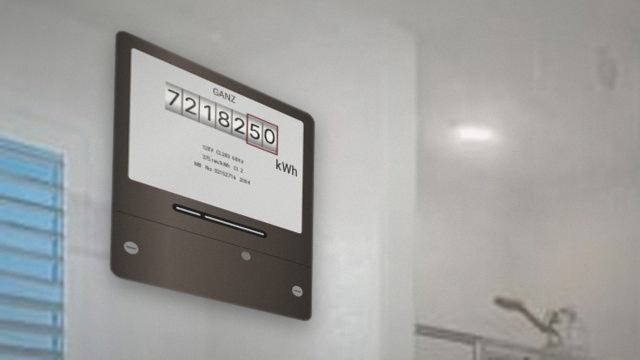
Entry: value=72182.50 unit=kWh
